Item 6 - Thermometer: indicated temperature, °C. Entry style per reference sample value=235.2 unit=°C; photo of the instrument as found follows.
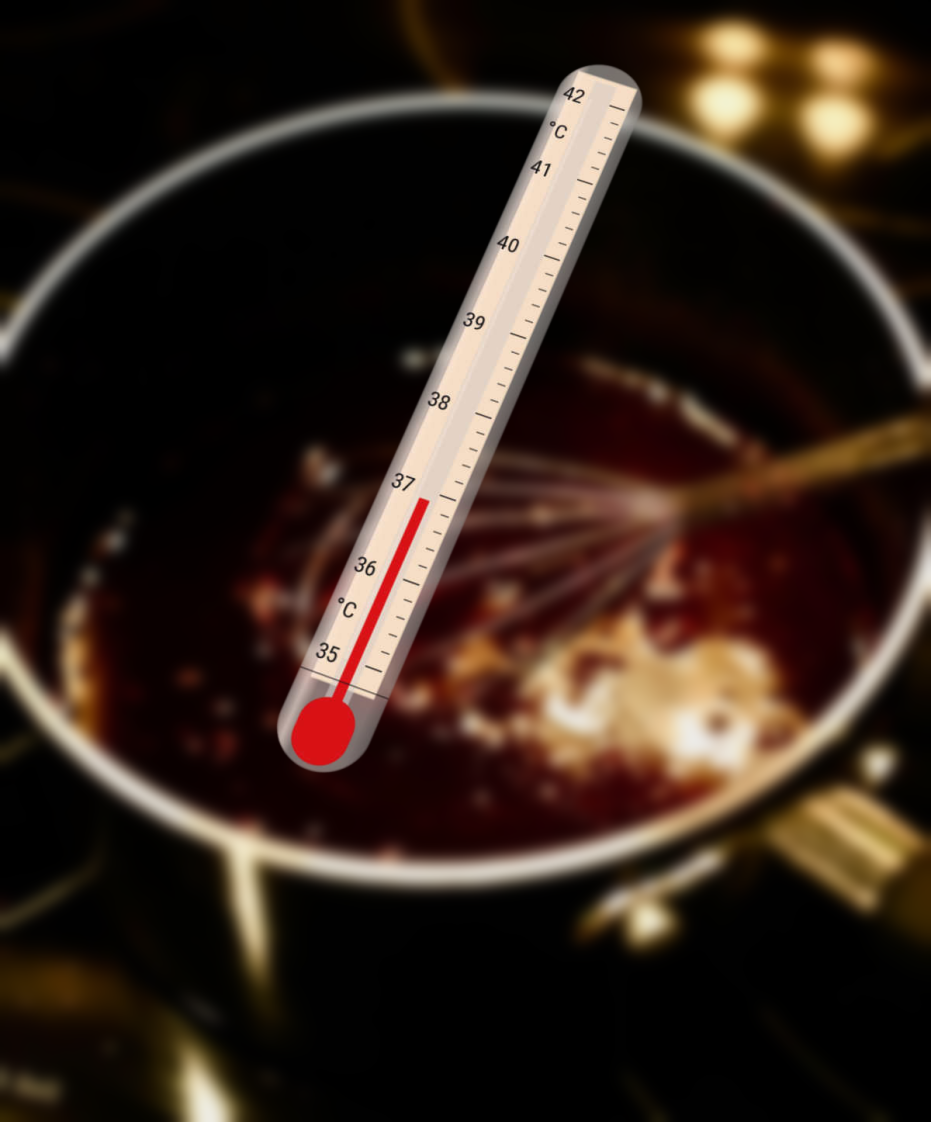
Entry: value=36.9 unit=°C
